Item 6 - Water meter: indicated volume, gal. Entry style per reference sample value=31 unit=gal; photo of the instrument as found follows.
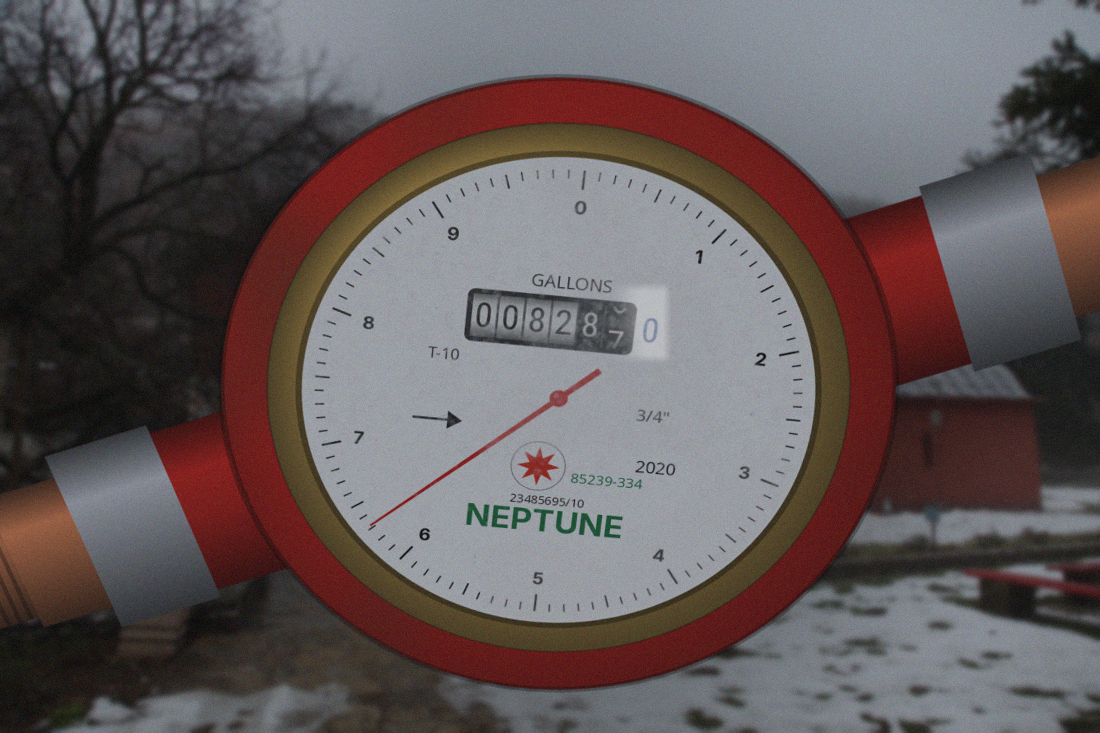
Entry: value=82866.3 unit=gal
